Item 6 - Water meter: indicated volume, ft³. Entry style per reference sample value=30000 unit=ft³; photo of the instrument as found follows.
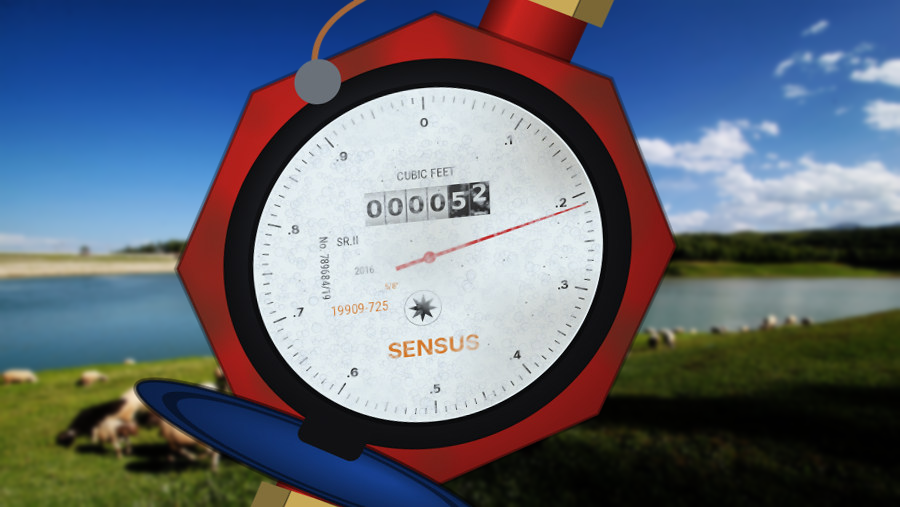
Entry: value=52.21 unit=ft³
